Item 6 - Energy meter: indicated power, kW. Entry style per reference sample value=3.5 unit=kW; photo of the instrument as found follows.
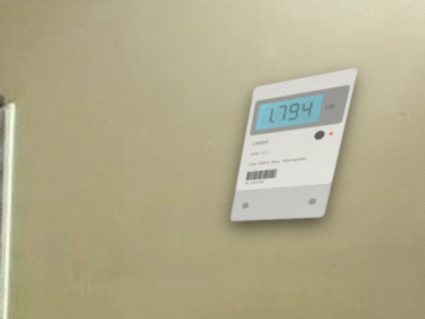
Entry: value=1.794 unit=kW
